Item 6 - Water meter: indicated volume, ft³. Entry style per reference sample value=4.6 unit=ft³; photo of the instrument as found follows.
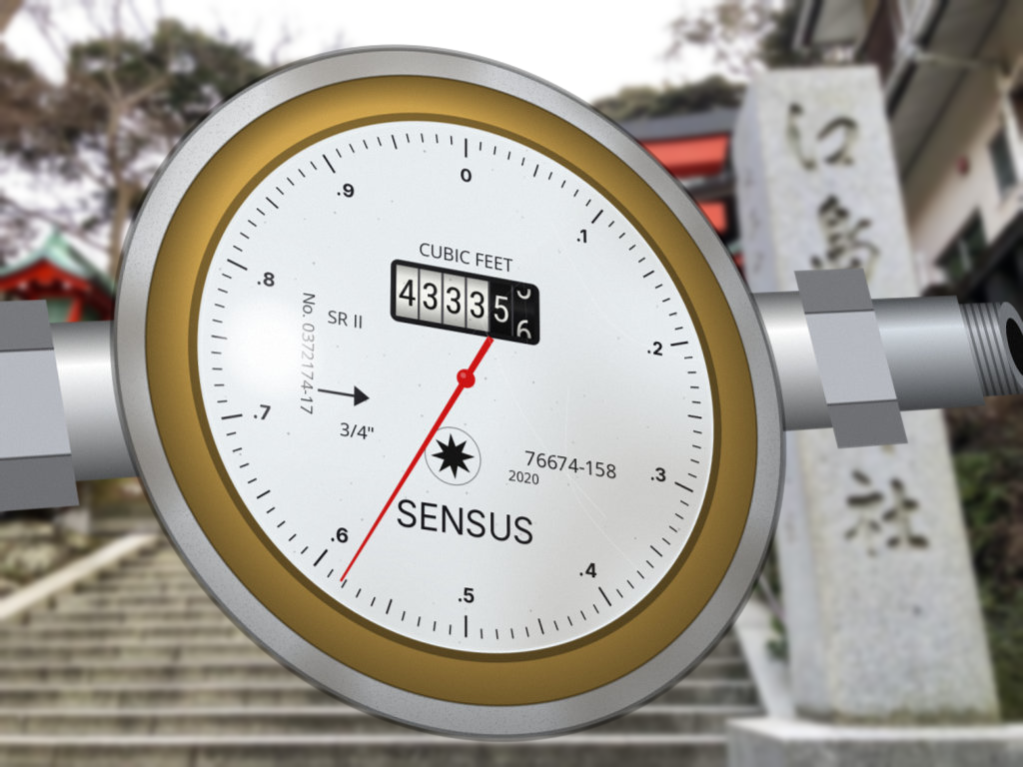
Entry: value=433355.58 unit=ft³
